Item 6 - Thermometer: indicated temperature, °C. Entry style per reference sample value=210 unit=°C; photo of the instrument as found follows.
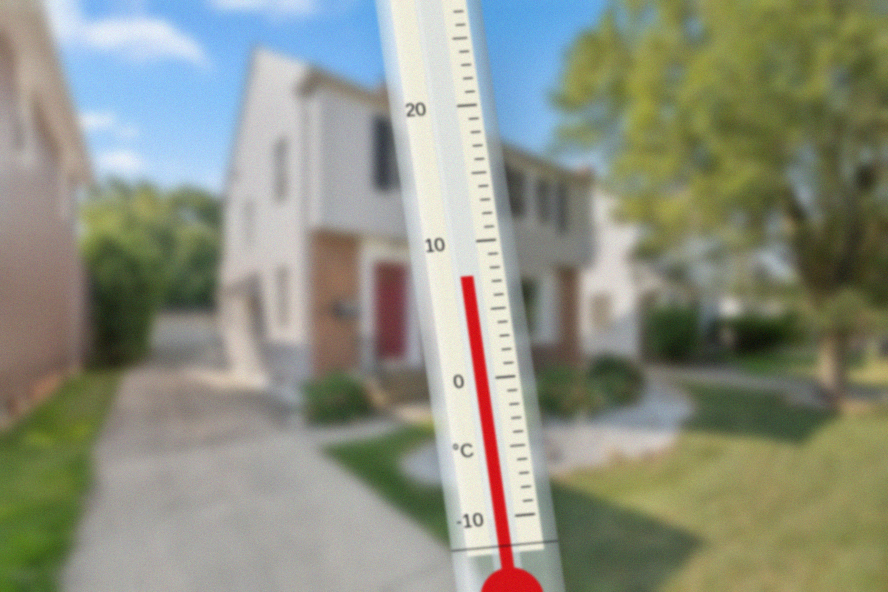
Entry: value=7.5 unit=°C
